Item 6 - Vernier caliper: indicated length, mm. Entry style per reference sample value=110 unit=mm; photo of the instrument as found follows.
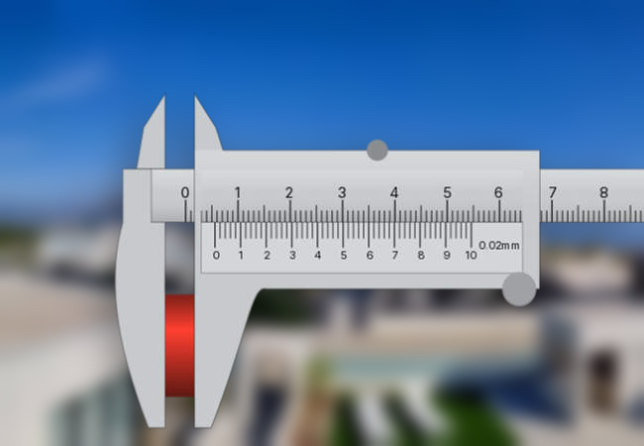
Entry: value=5.6 unit=mm
